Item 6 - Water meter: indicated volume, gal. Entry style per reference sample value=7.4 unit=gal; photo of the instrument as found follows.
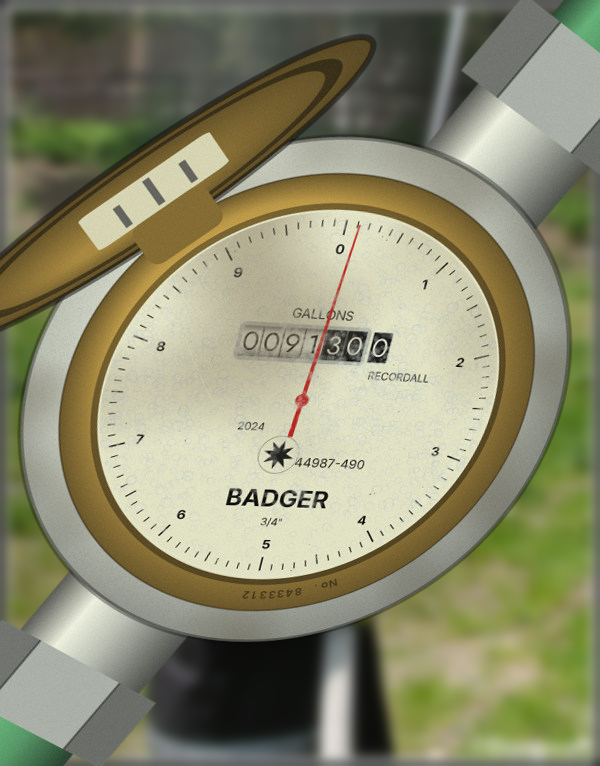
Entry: value=91300.1 unit=gal
